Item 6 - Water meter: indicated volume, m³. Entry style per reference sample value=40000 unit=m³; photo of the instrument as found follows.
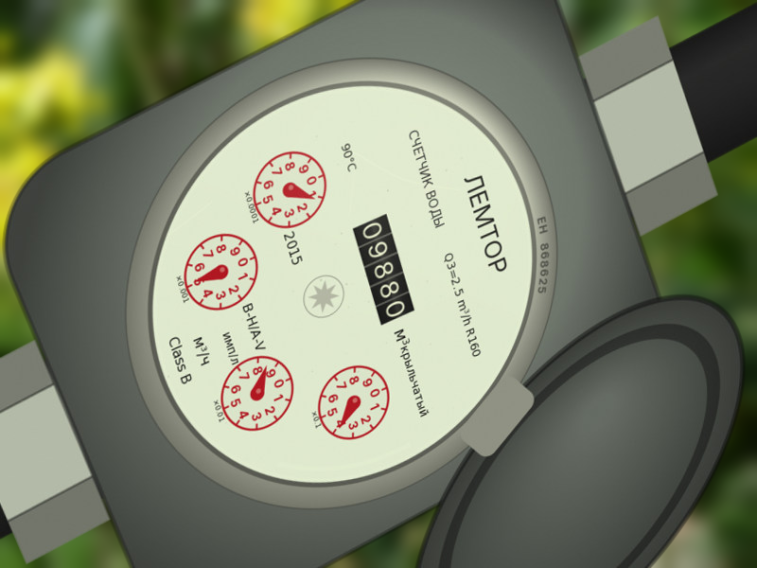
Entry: value=9880.3851 unit=m³
